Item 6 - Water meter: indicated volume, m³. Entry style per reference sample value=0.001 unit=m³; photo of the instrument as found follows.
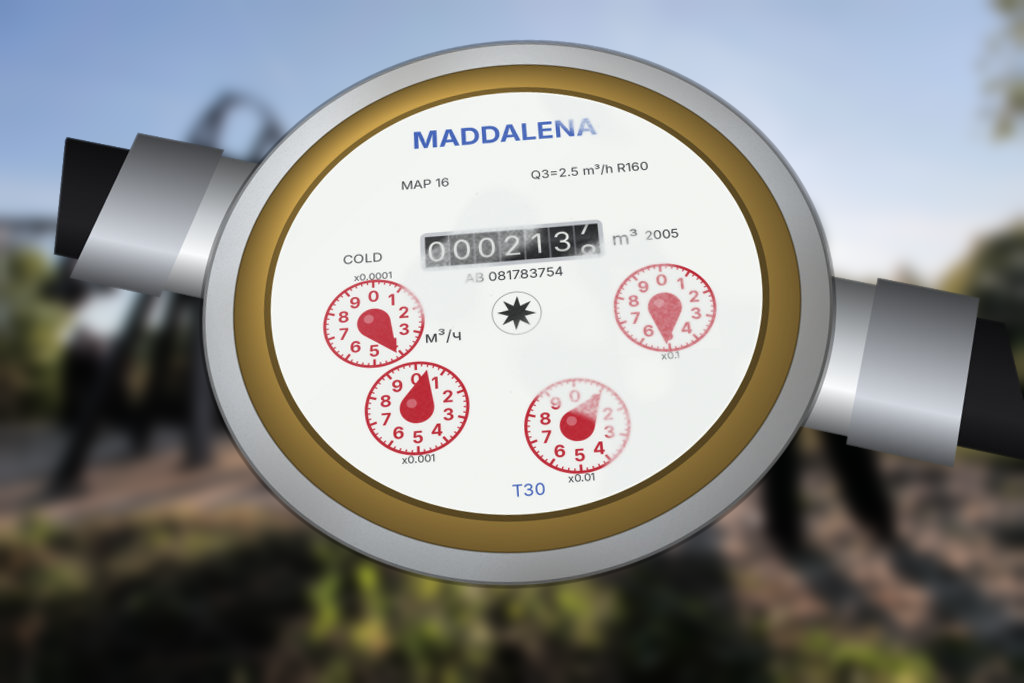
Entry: value=2137.5104 unit=m³
